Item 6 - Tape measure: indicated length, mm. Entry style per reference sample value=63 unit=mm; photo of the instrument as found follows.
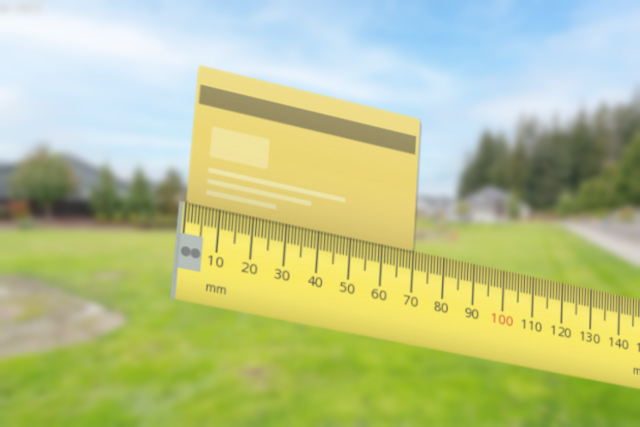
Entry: value=70 unit=mm
